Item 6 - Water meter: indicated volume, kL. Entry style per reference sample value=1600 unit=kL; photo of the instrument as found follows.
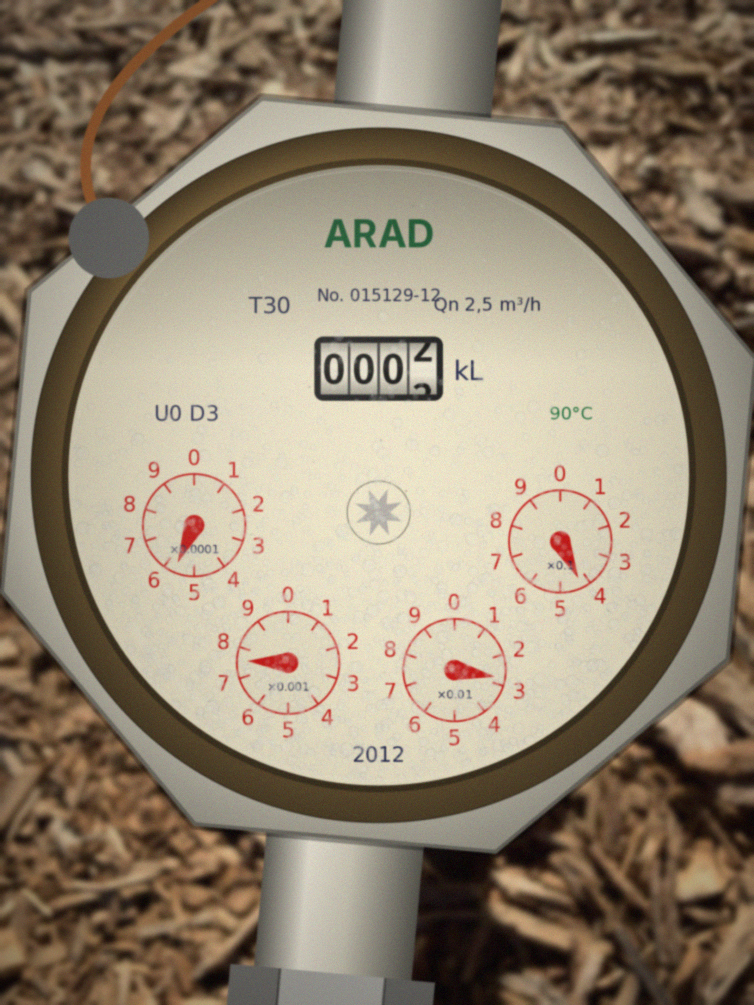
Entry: value=2.4275 unit=kL
